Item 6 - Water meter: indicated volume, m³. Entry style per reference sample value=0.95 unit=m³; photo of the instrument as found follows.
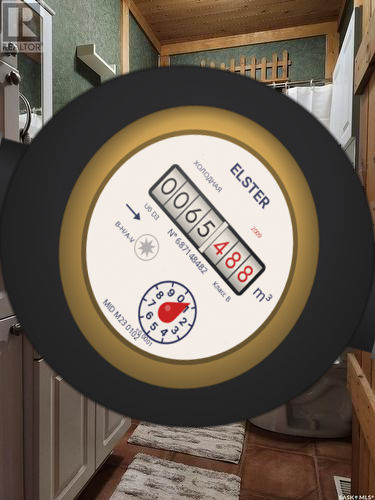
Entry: value=65.4880 unit=m³
